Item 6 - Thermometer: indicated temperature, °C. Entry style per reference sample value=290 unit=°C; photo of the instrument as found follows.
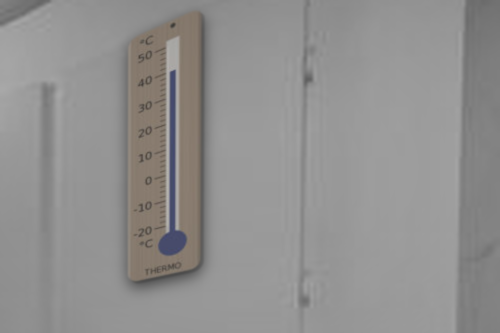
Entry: value=40 unit=°C
